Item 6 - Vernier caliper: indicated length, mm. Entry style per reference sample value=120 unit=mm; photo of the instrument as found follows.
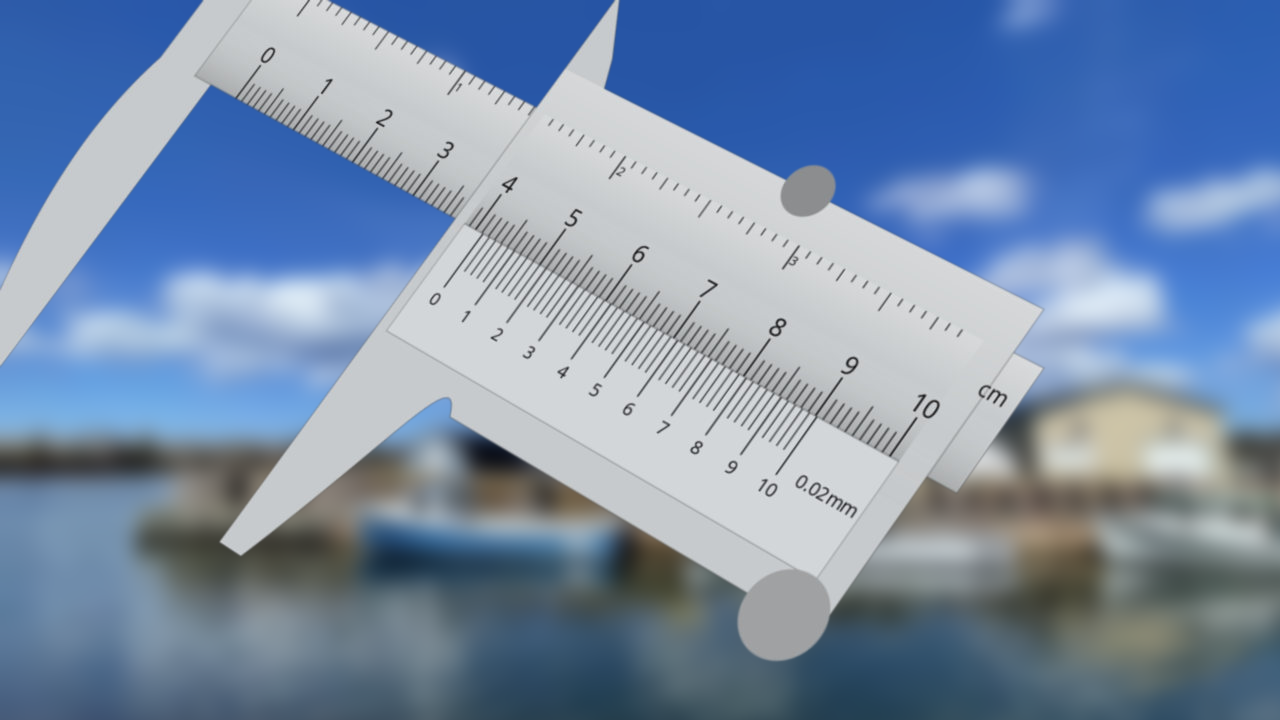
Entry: value=41.2 unit=mm
